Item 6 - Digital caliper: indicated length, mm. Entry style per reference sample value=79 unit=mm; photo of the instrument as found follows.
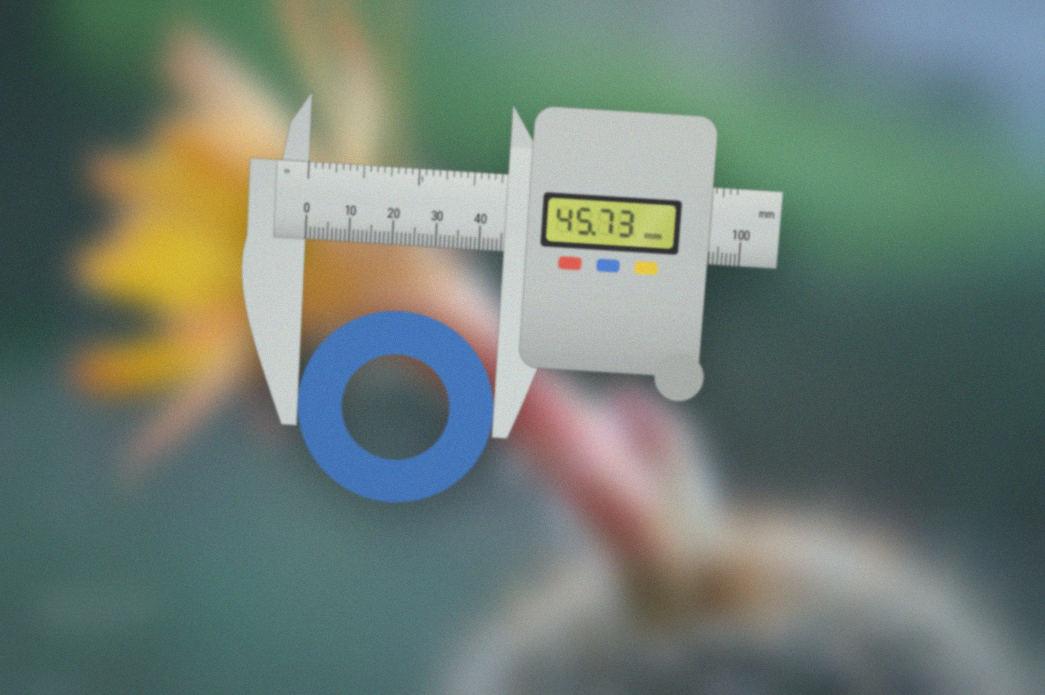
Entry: value=45.73 unit=mm
